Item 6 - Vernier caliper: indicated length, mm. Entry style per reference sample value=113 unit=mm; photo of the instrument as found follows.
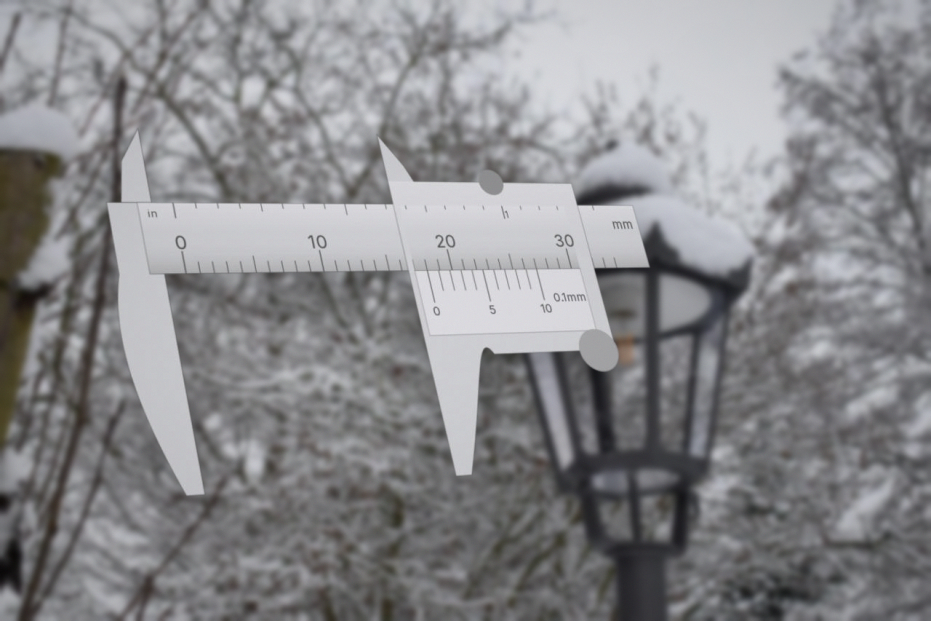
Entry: value=18.0 unit=mm
